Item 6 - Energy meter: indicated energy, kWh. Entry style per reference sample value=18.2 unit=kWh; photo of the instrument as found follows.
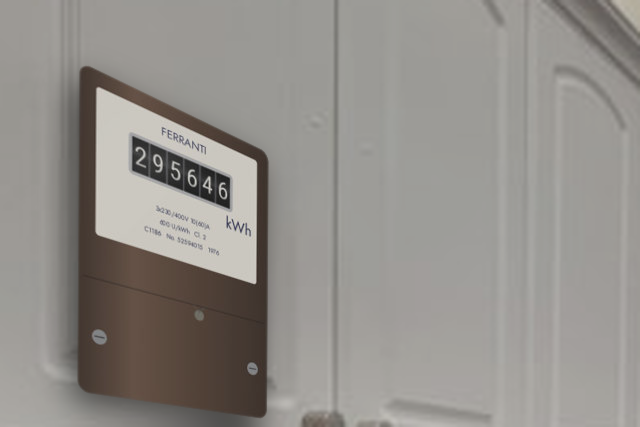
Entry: value=295646 unit=kWh
